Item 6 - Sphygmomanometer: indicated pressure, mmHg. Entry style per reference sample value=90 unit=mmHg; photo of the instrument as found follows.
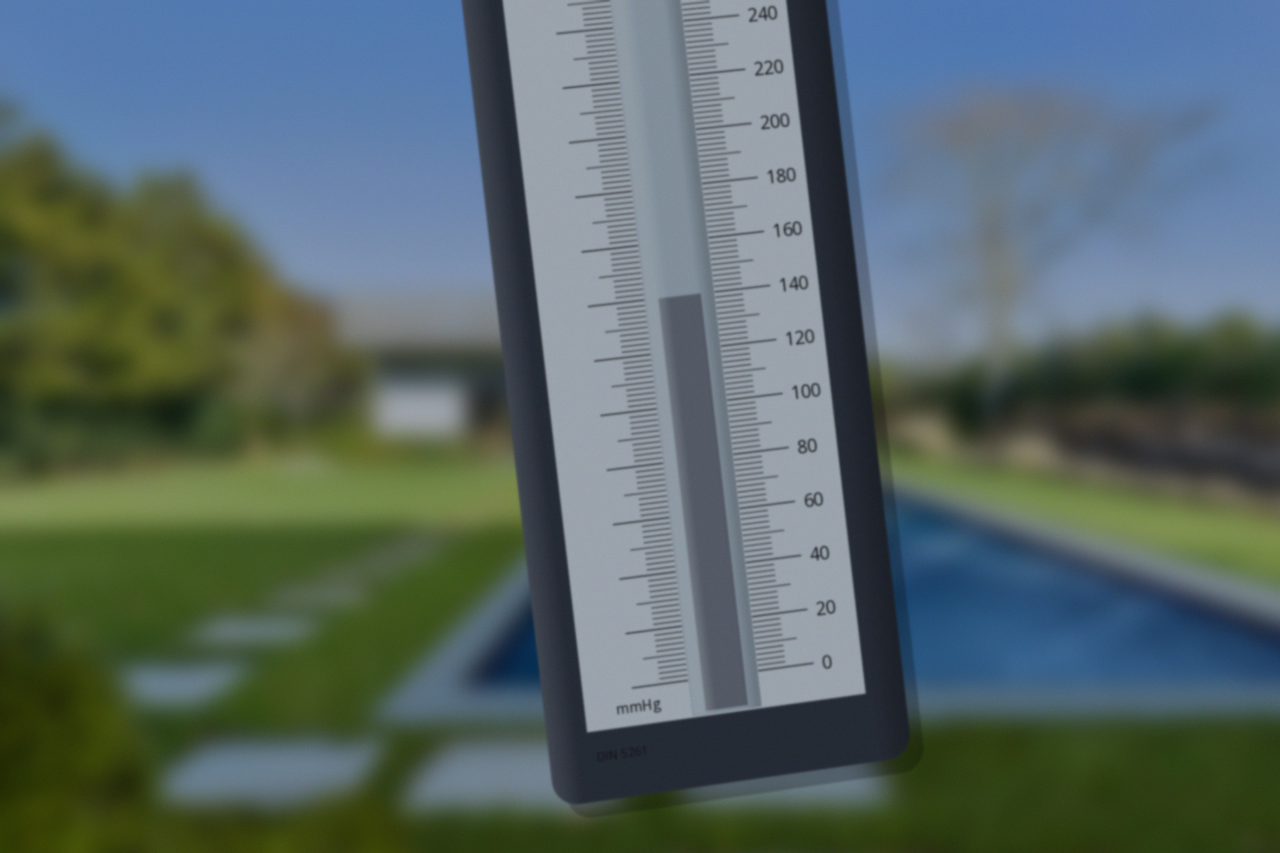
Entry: value=140 unit=mmHg
